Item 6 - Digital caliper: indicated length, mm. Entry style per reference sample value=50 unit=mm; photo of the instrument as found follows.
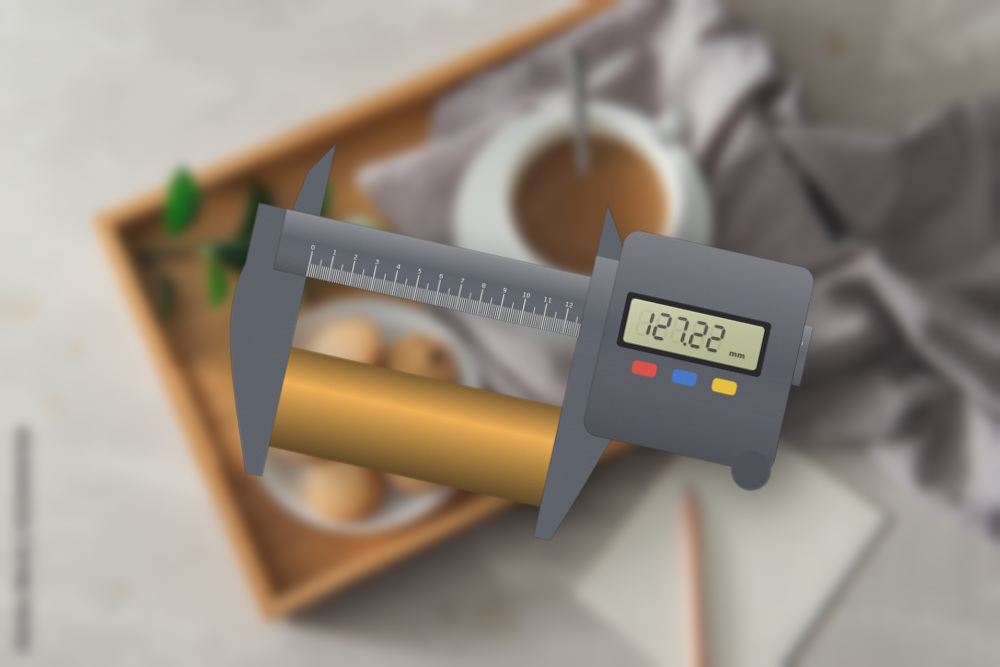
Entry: value=127.22 unit=mm
